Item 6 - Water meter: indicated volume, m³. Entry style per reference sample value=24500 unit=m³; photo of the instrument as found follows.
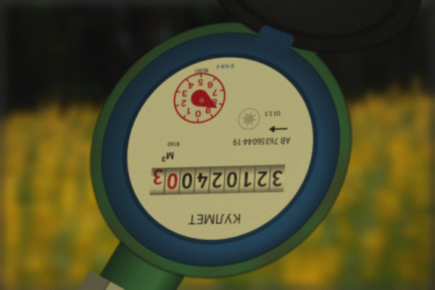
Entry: value=3210240.028 unit=m³
